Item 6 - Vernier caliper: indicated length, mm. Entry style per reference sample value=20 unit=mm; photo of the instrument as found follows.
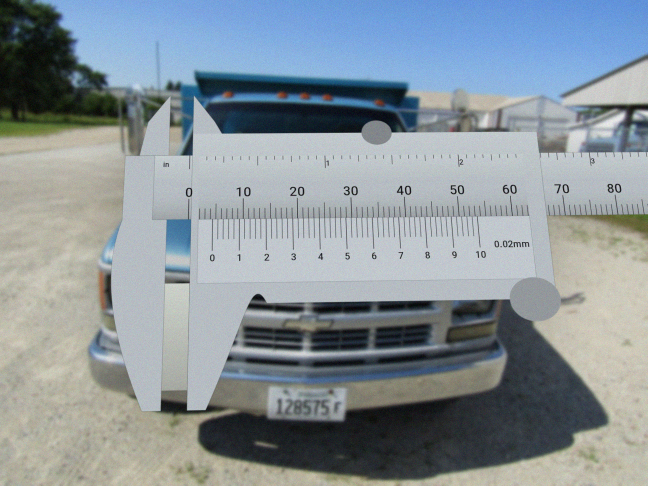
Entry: value=4.4 unit=mm
